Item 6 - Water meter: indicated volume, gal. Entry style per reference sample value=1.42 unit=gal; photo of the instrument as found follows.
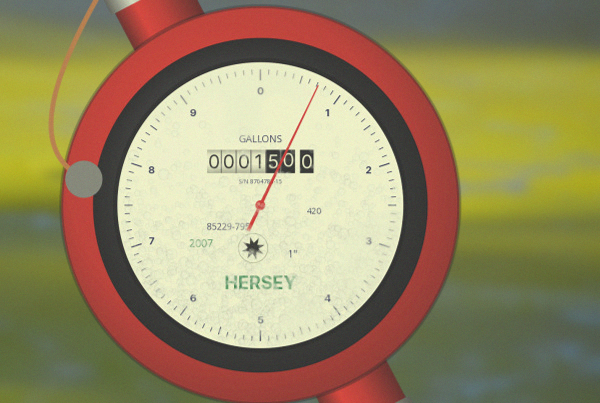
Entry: value=1500.7 unit=gal
